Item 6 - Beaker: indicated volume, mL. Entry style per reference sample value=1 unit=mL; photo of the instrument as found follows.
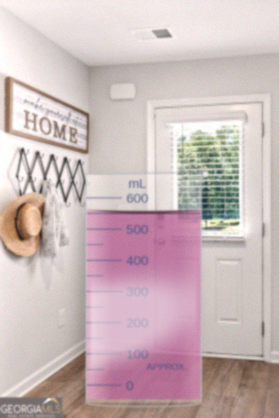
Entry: value=550 unit=mL
